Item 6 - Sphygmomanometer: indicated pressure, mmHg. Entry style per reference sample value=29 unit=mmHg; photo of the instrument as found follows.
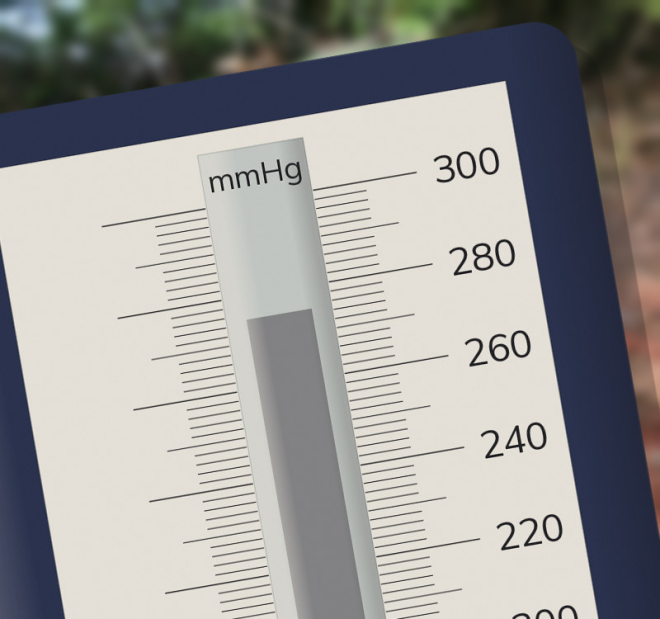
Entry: value=275 unit=mmHg
